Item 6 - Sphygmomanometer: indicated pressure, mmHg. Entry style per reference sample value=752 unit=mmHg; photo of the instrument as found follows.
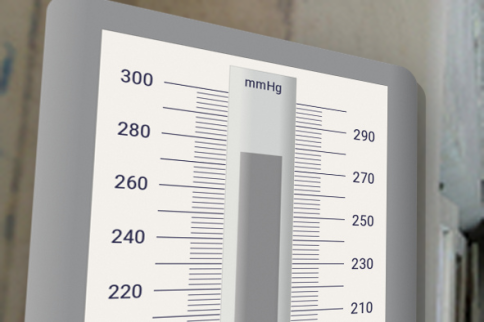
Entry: value=276 unit=mmHg
